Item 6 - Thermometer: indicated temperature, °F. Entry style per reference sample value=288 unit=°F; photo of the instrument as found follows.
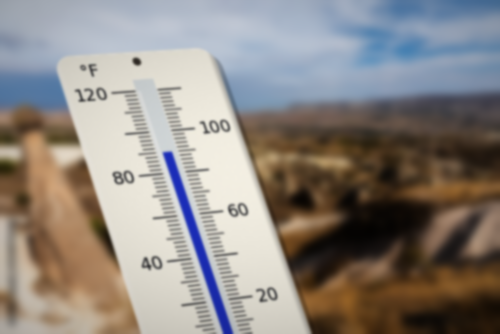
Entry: value=90 unit=°F
